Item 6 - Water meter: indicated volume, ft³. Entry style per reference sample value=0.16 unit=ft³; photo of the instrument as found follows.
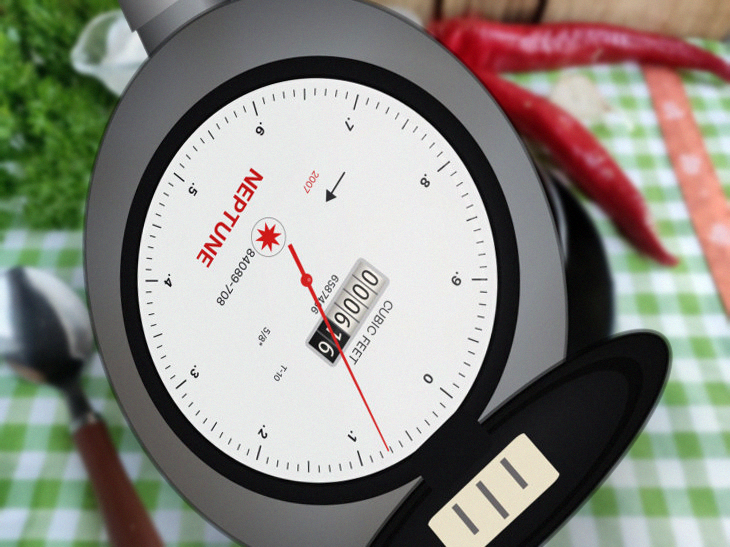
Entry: value=616.07 unit=ft³
